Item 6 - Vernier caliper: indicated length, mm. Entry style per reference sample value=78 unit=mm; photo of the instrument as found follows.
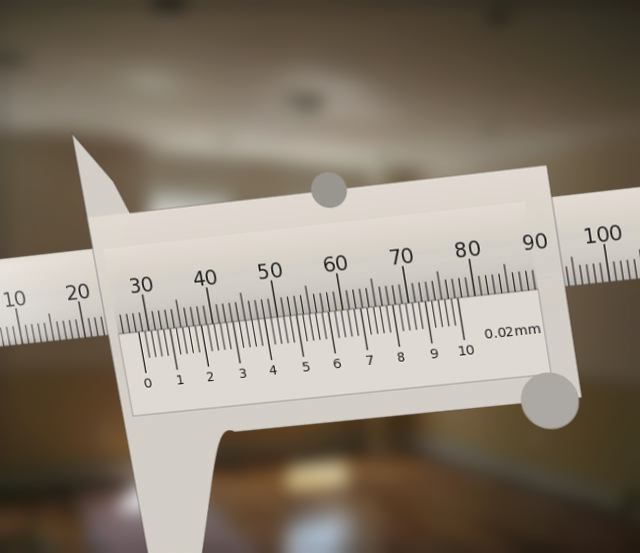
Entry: value=28.4 unit=mm
